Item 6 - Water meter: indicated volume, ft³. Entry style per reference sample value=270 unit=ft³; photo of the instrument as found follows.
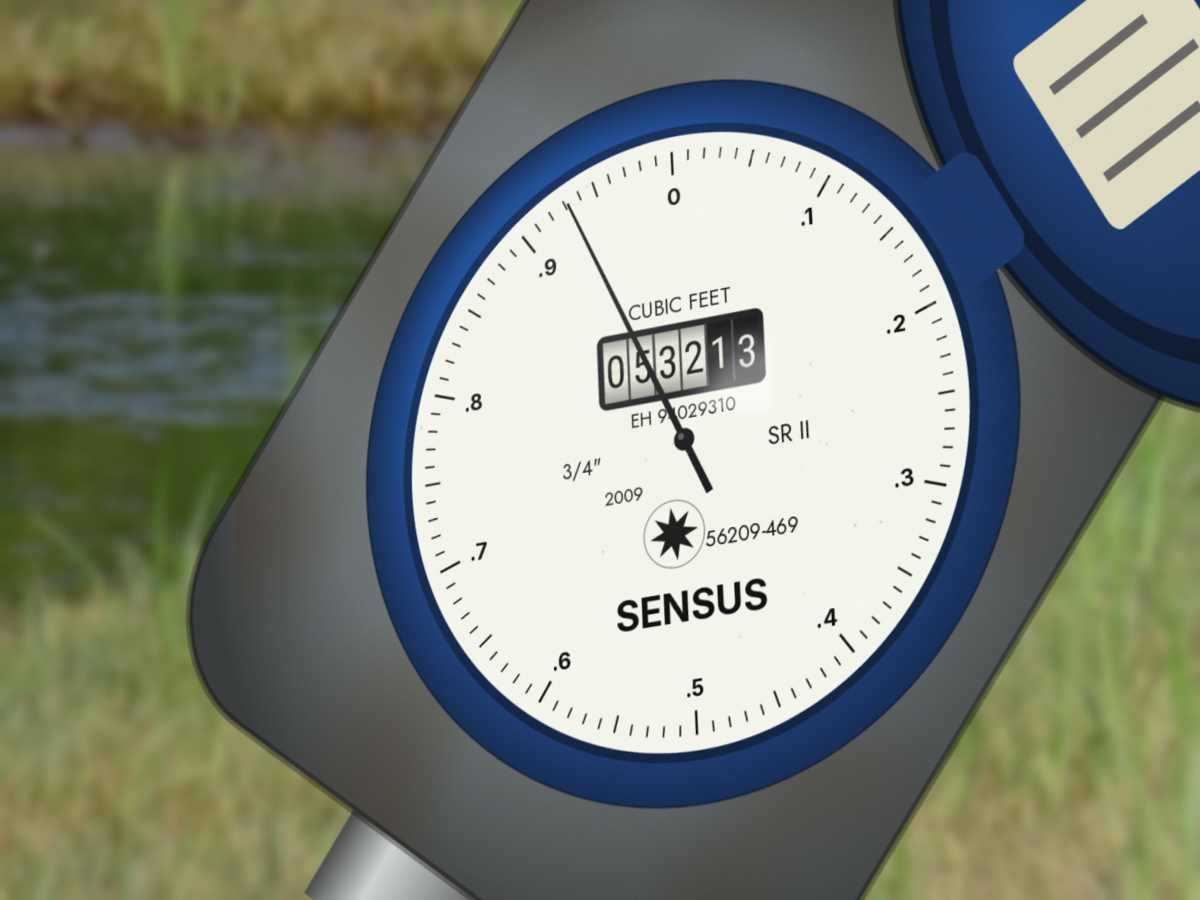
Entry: value=53212.93 unit=ft³
